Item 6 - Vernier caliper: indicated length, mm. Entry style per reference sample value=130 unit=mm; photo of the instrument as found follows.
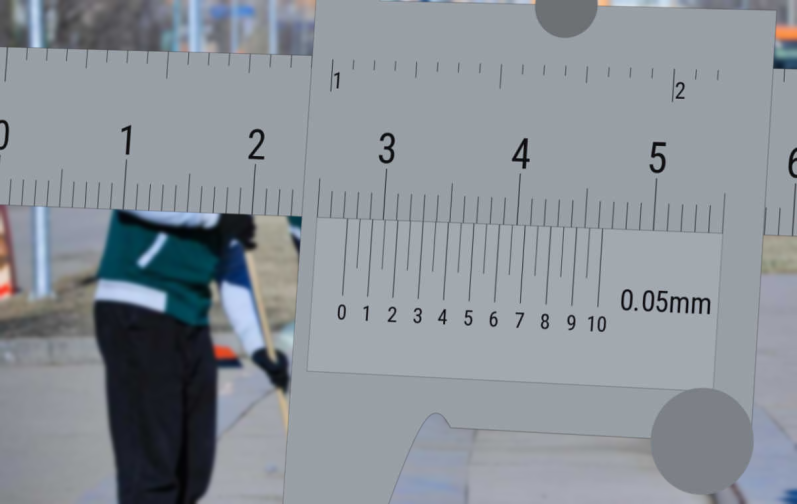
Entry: value=27.3 unit=mm
